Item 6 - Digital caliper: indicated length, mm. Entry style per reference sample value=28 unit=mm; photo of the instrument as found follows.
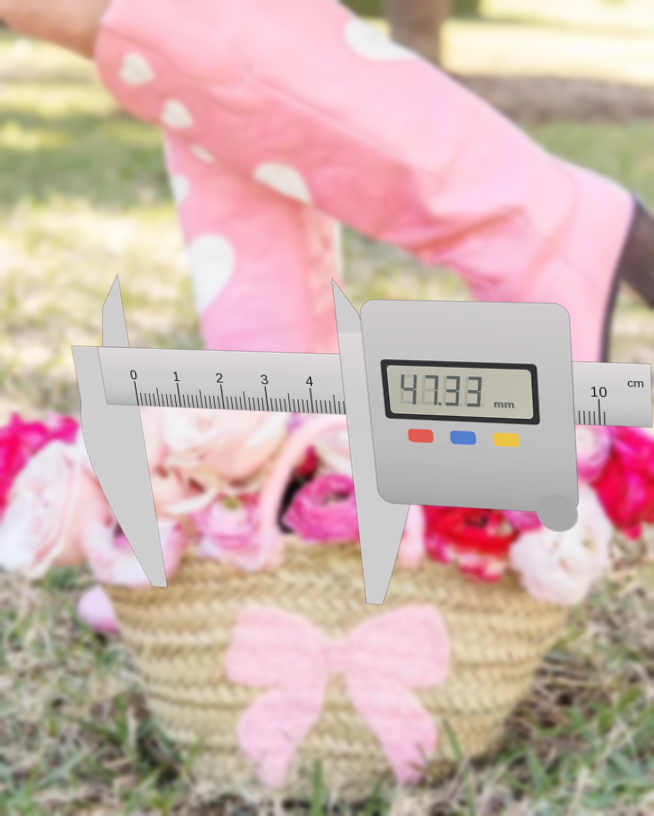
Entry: value=47.33 unit=mm
